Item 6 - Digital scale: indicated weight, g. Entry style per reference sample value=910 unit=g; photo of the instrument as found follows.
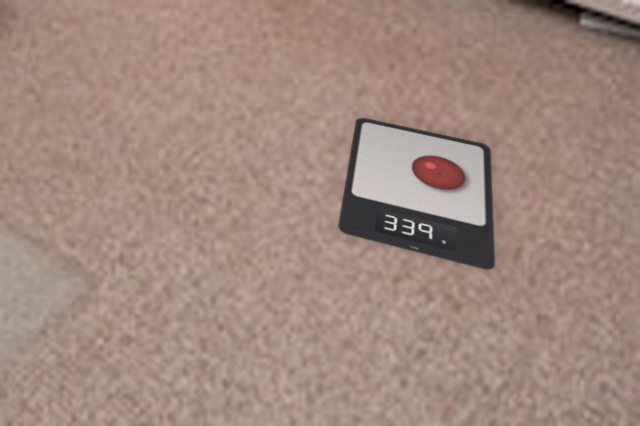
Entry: value=339 unit=g
